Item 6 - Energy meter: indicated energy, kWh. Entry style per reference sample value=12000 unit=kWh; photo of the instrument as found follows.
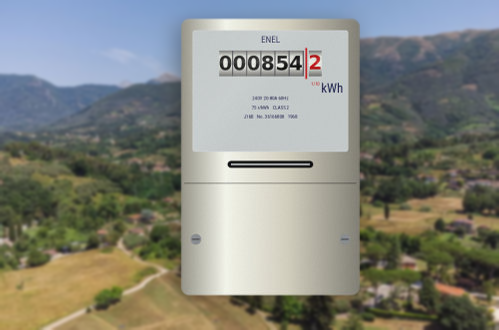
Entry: value=854.2 unit=kWh
